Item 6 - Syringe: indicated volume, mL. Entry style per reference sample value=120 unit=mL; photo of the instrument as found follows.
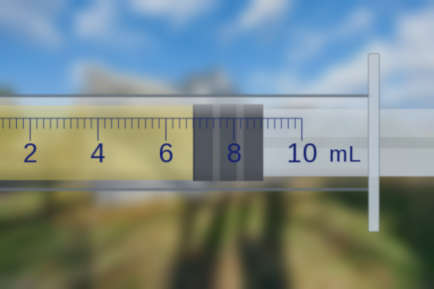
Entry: value=6.8 unit=mL
